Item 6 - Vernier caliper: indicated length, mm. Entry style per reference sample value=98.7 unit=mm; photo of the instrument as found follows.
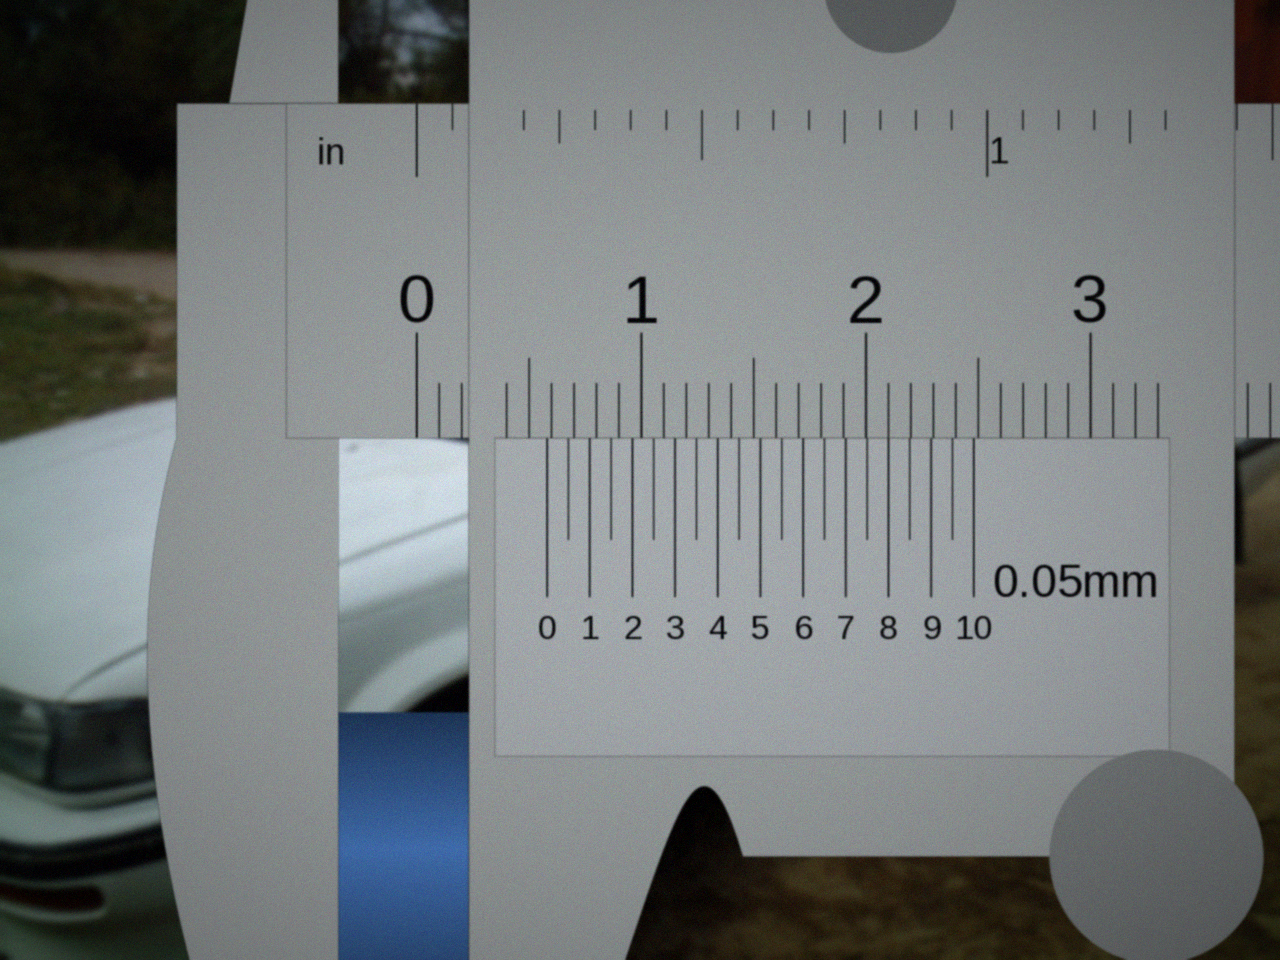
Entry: value=5.8 unit=mm
